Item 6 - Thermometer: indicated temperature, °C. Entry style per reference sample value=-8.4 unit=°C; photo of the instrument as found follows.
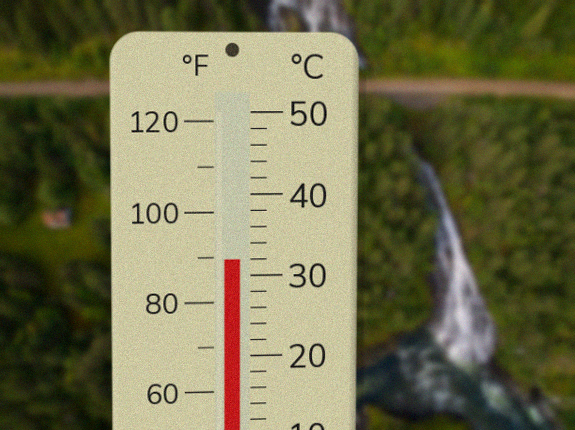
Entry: value=32 unit=°C
